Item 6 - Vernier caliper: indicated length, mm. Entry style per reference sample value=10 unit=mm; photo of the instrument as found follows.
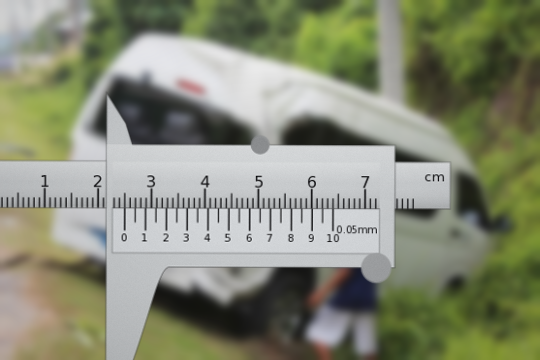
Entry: value=25.0 unit=mm
